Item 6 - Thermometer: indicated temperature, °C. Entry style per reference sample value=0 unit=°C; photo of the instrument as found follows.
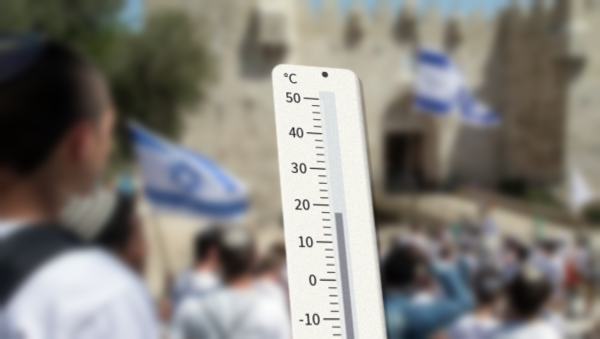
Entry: value=18 unit=°C
